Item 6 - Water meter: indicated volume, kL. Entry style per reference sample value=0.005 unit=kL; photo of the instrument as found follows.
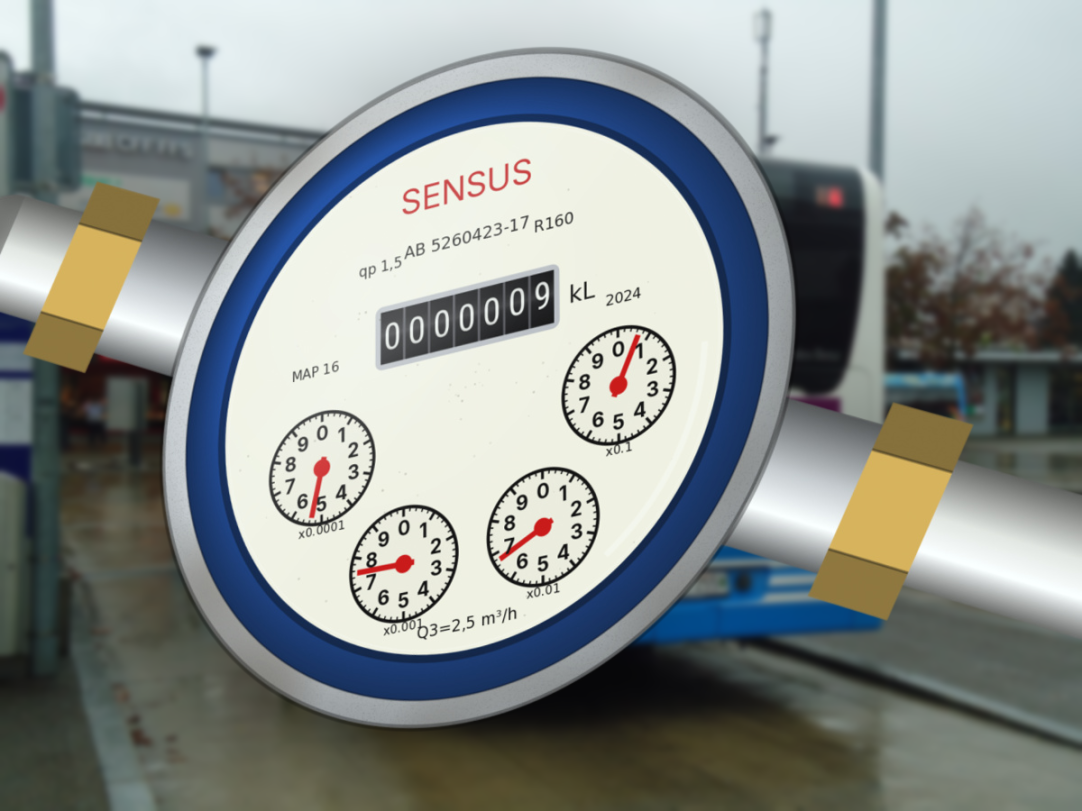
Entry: value=9.0675 unit=kL
